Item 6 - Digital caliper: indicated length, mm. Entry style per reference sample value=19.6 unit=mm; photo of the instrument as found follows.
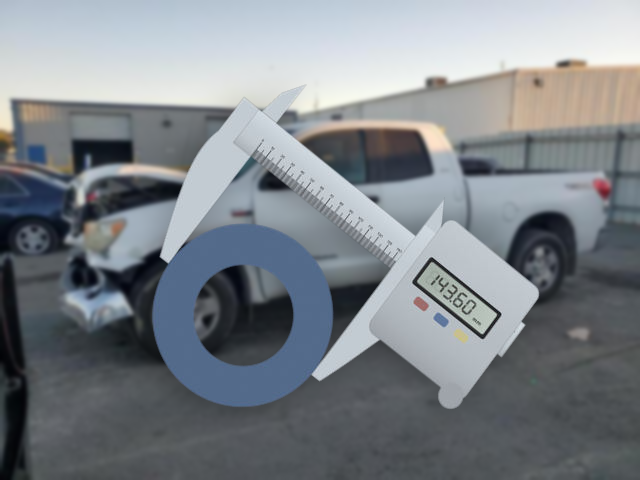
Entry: value=143.60 unit=mm
